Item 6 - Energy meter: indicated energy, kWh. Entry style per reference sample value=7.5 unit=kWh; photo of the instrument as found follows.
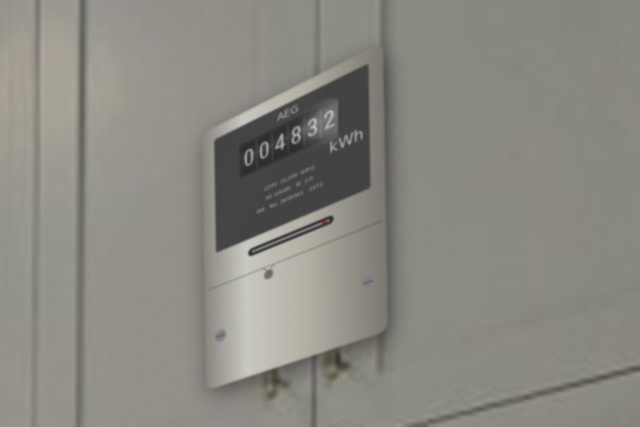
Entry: value=4832 unit=kWh
